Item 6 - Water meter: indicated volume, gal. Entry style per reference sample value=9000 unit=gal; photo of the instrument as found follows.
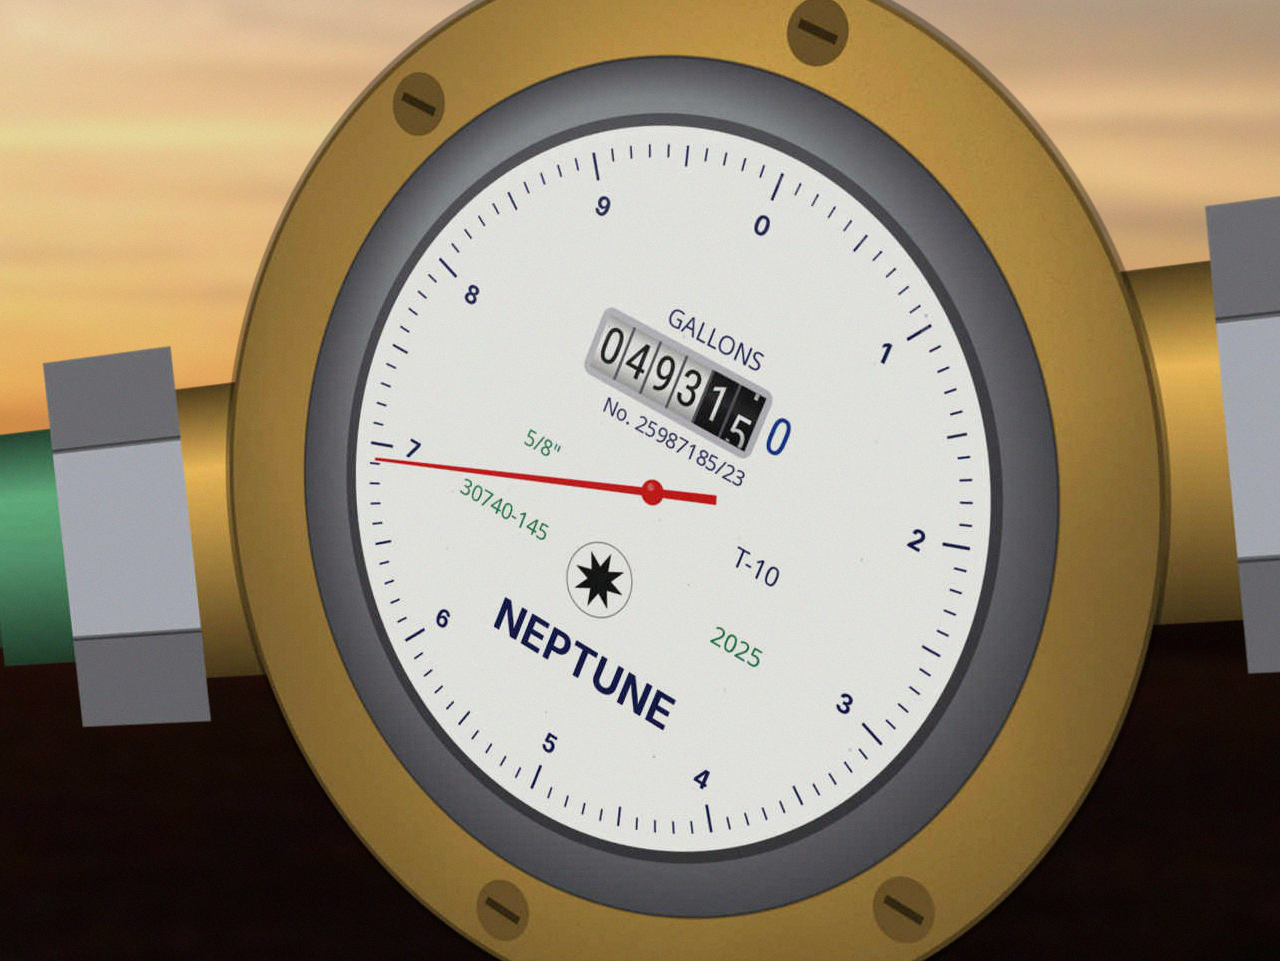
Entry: value=493146.9 unit=gal
